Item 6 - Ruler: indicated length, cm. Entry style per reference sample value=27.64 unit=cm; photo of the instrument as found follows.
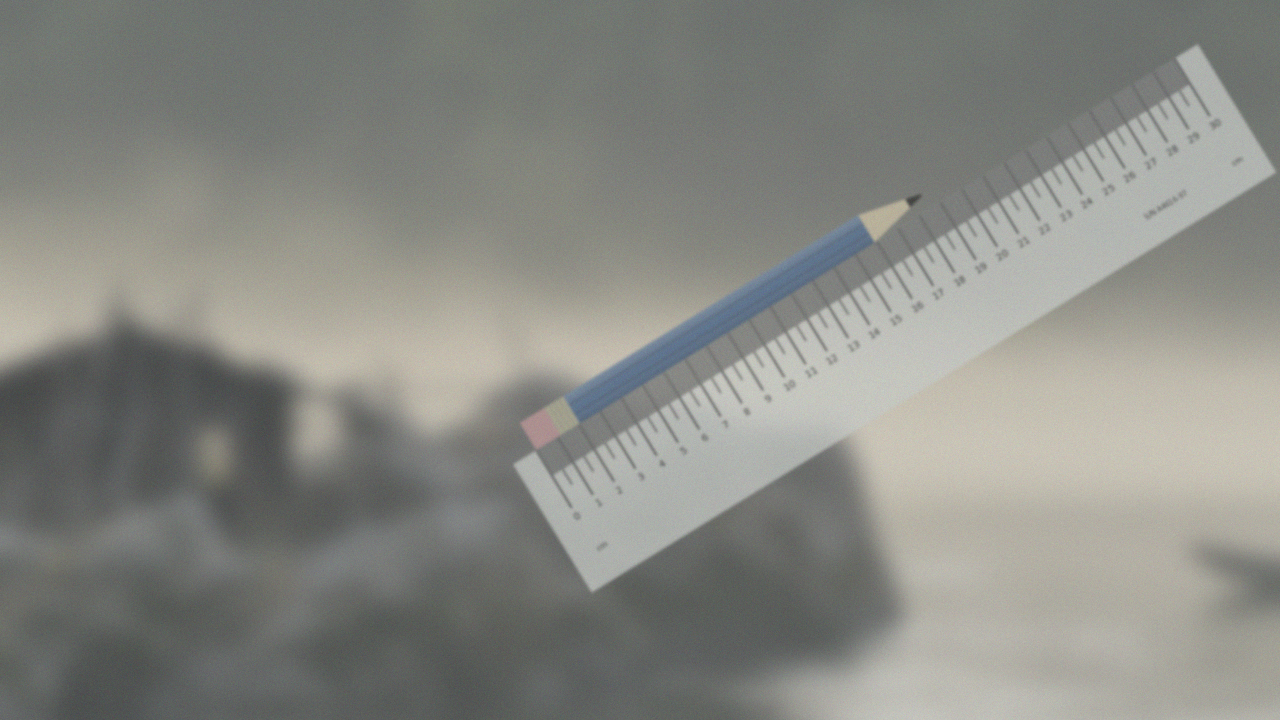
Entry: value=18.5 unit=cm
